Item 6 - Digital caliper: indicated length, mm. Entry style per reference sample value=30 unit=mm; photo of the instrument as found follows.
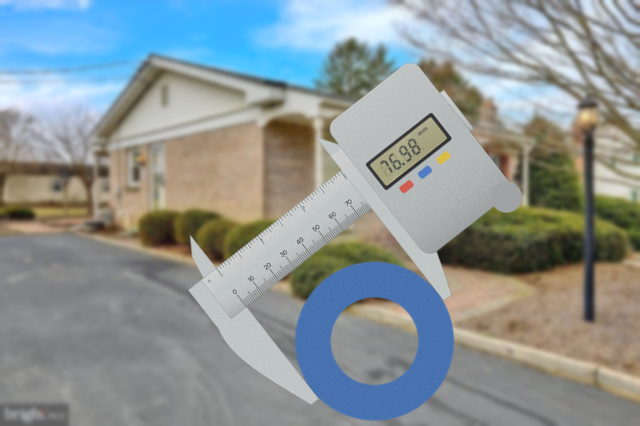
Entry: value=76.98 unit=mm
